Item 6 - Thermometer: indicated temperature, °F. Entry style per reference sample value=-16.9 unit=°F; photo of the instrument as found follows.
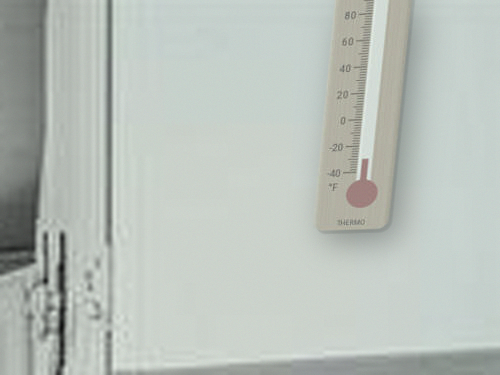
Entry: value=-30 unit=°F
